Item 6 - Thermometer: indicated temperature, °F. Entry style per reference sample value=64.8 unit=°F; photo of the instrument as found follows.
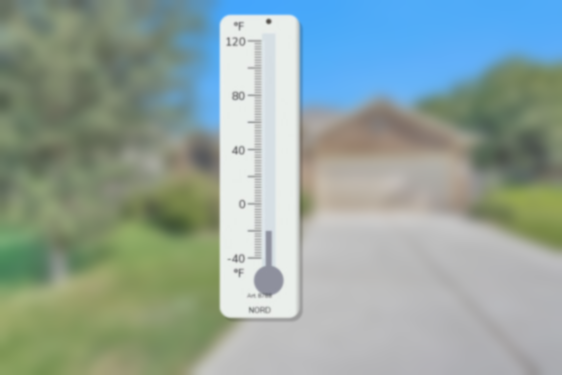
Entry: value=-20 unit=°F
